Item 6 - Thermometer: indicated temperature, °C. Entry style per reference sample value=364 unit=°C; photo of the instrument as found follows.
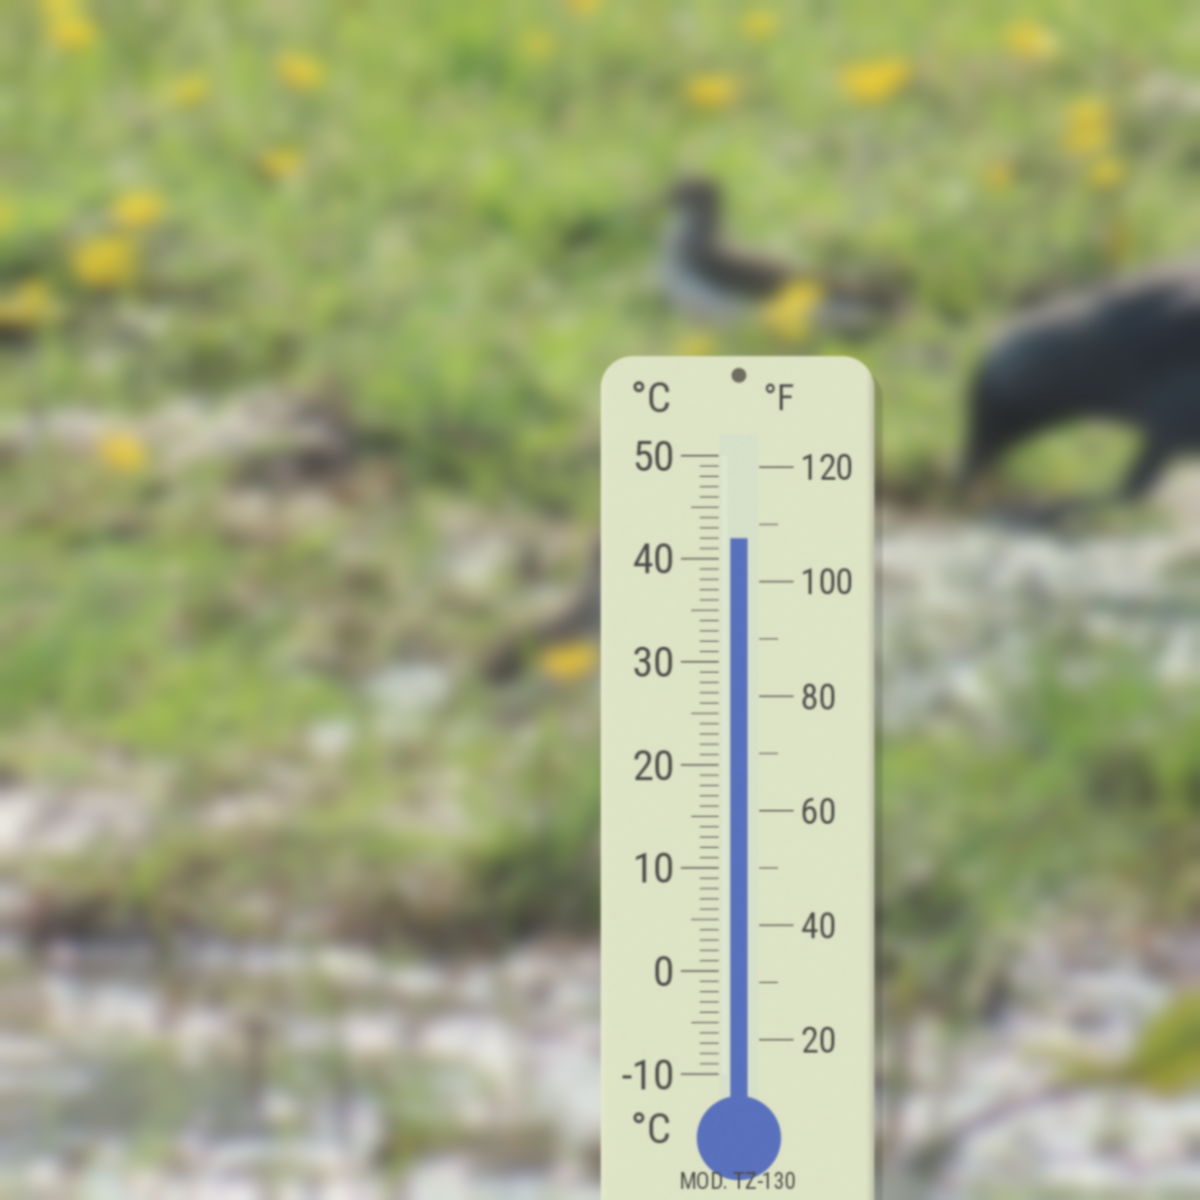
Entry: value=42 unit=°C
